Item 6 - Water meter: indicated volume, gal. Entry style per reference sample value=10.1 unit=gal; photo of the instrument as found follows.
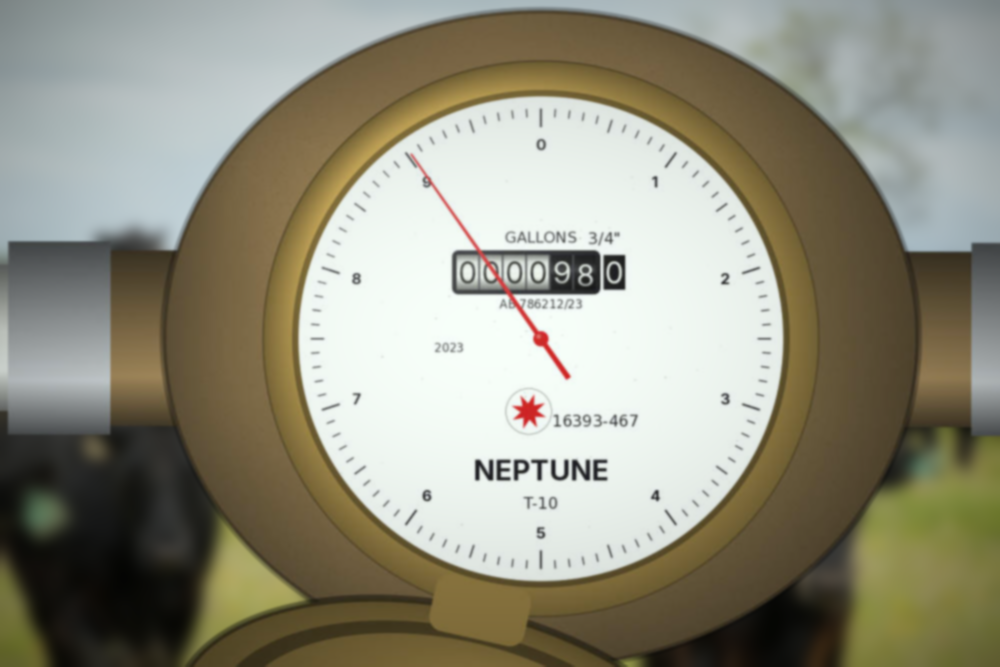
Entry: value=979.0 unit=gal
